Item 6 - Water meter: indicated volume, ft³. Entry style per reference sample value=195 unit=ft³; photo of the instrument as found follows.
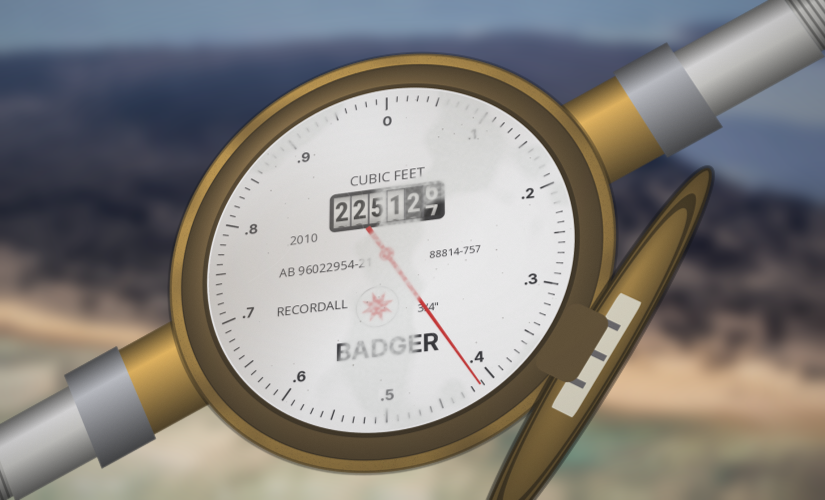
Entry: value=225126.41 unit=ft³
